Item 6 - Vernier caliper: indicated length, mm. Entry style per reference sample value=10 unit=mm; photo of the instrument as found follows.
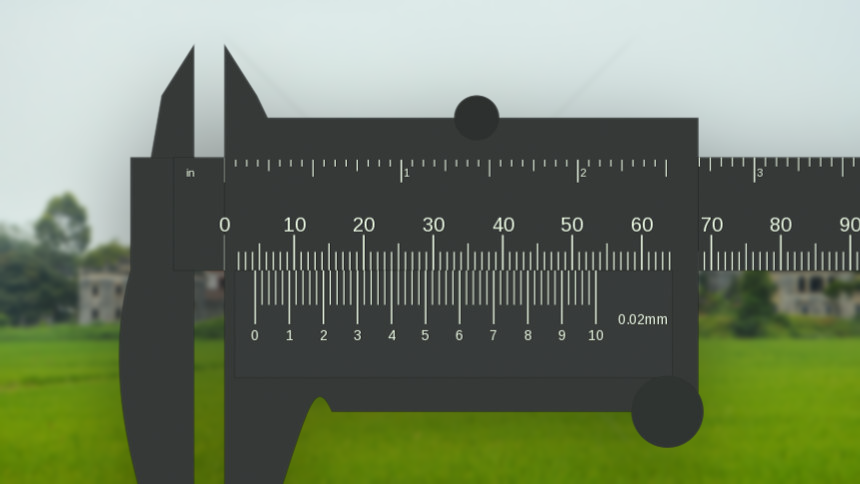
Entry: value=4.4 unit=mm
